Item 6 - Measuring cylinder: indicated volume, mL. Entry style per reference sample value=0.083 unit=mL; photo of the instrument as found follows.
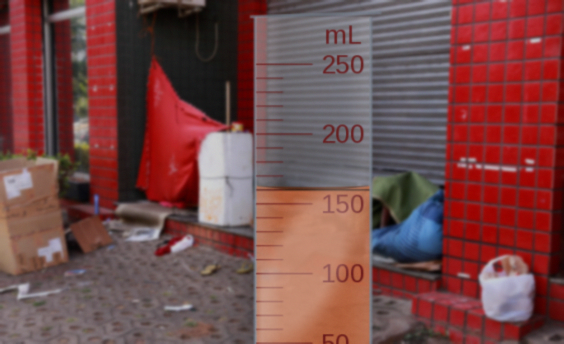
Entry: value=160 unit=mL
